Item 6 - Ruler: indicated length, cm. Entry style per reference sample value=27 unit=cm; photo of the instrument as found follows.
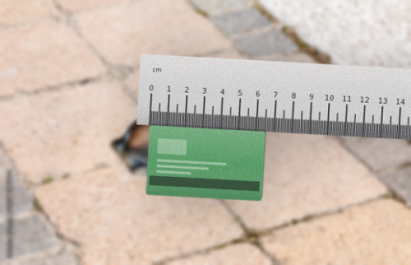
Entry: value=6.5 unit=cm
